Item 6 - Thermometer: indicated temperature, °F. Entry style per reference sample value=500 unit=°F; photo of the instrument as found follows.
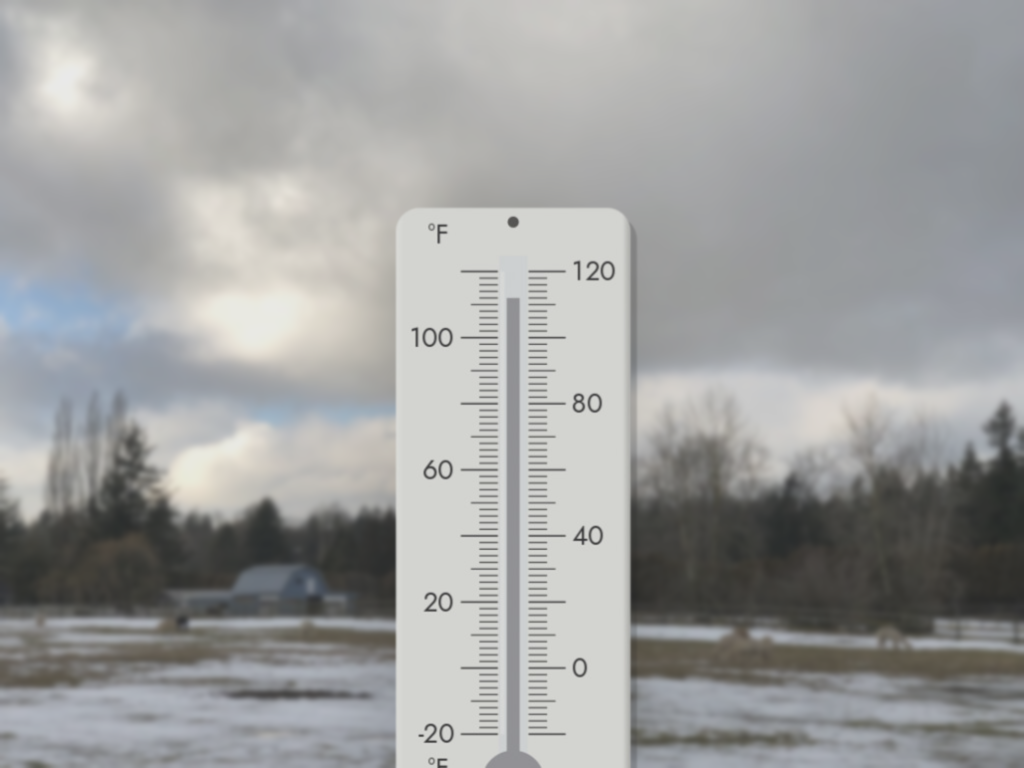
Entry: value=112 unit=°F
